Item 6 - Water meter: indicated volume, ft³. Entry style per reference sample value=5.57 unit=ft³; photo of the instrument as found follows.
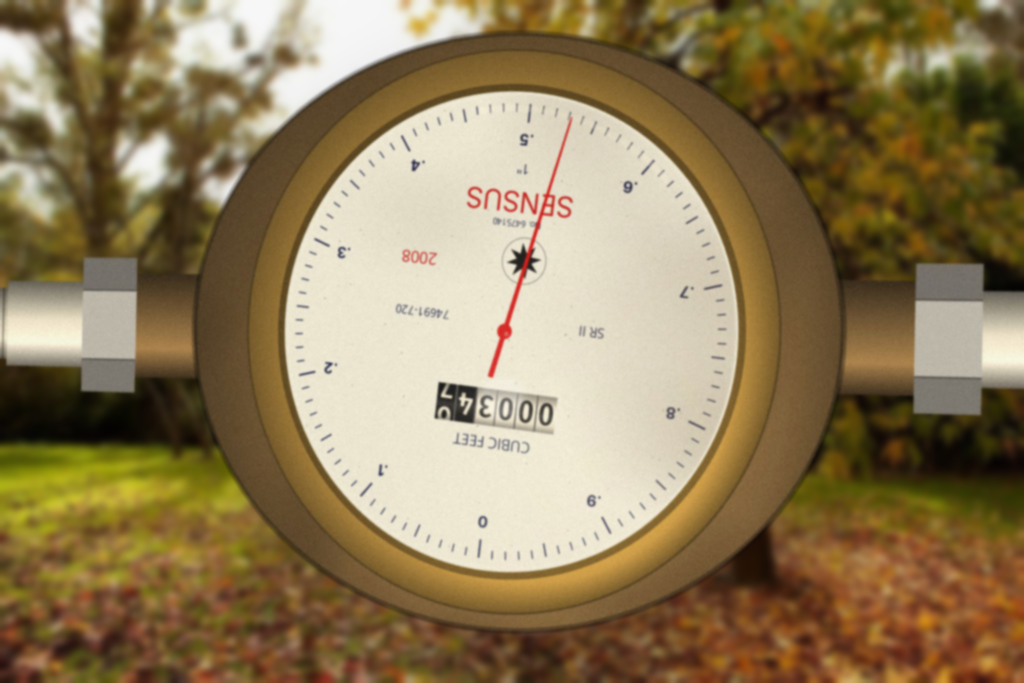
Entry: value=346.53 unit=ft³
